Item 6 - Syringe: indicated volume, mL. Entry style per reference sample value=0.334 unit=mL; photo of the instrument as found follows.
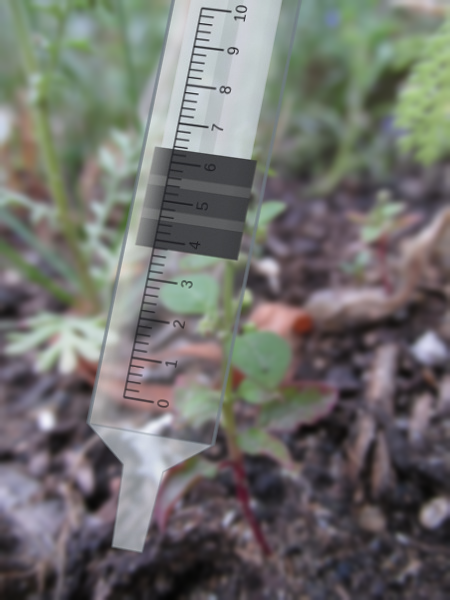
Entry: value=3.8 unit=mL
